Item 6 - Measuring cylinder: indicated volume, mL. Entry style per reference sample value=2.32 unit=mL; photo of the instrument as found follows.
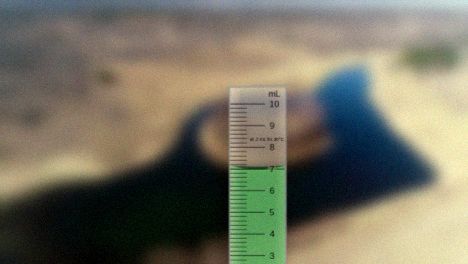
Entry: value=7 unit=mL
